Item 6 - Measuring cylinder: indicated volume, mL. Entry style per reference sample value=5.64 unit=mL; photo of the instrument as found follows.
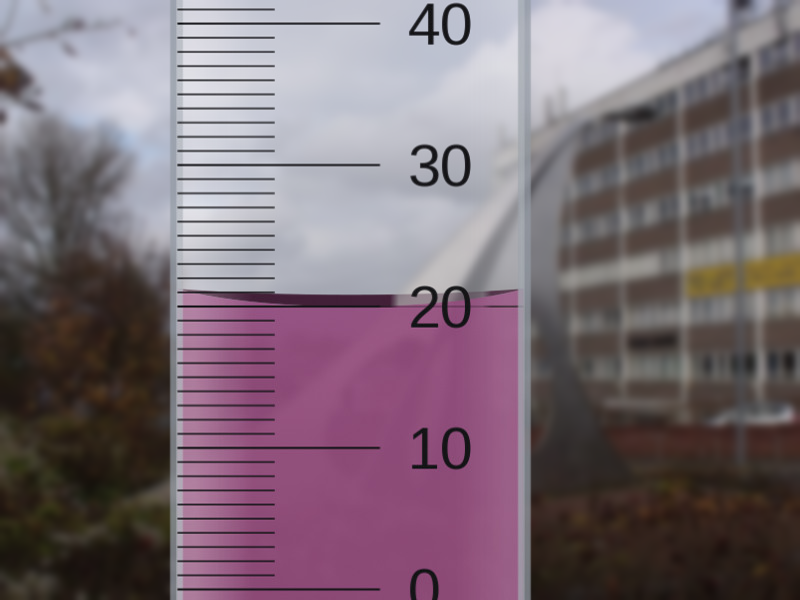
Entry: value=20 unit=mL
